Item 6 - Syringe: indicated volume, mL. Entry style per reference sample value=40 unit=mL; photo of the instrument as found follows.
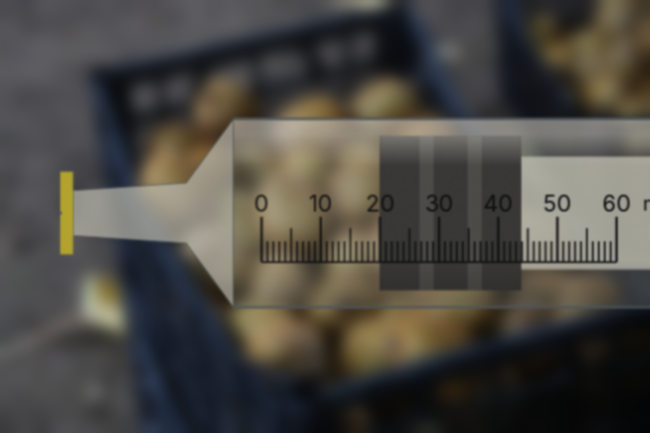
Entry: value=20 unit=mL
